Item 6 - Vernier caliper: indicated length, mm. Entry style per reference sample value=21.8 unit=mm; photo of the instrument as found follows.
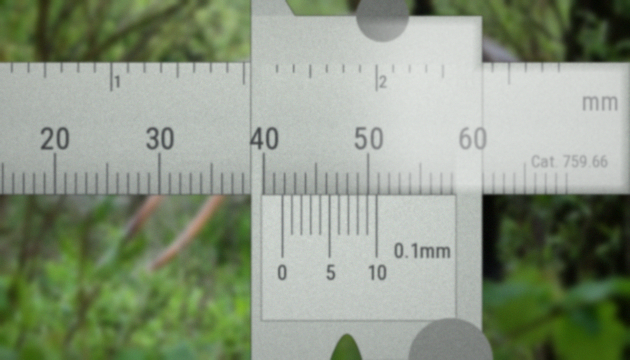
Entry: value=41.8 unit=mm
